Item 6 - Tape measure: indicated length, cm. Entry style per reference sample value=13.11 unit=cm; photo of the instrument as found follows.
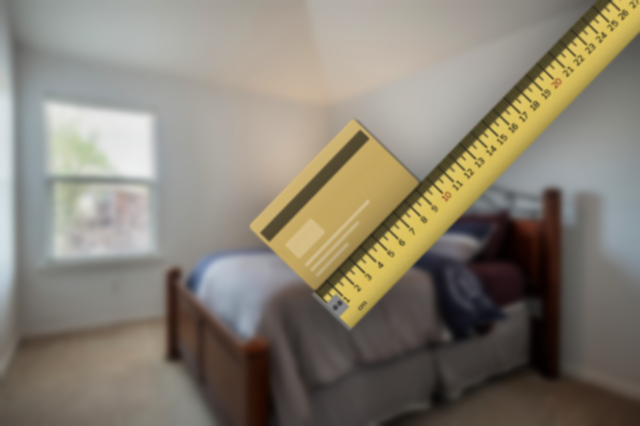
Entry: value=9.5 unit=cm
